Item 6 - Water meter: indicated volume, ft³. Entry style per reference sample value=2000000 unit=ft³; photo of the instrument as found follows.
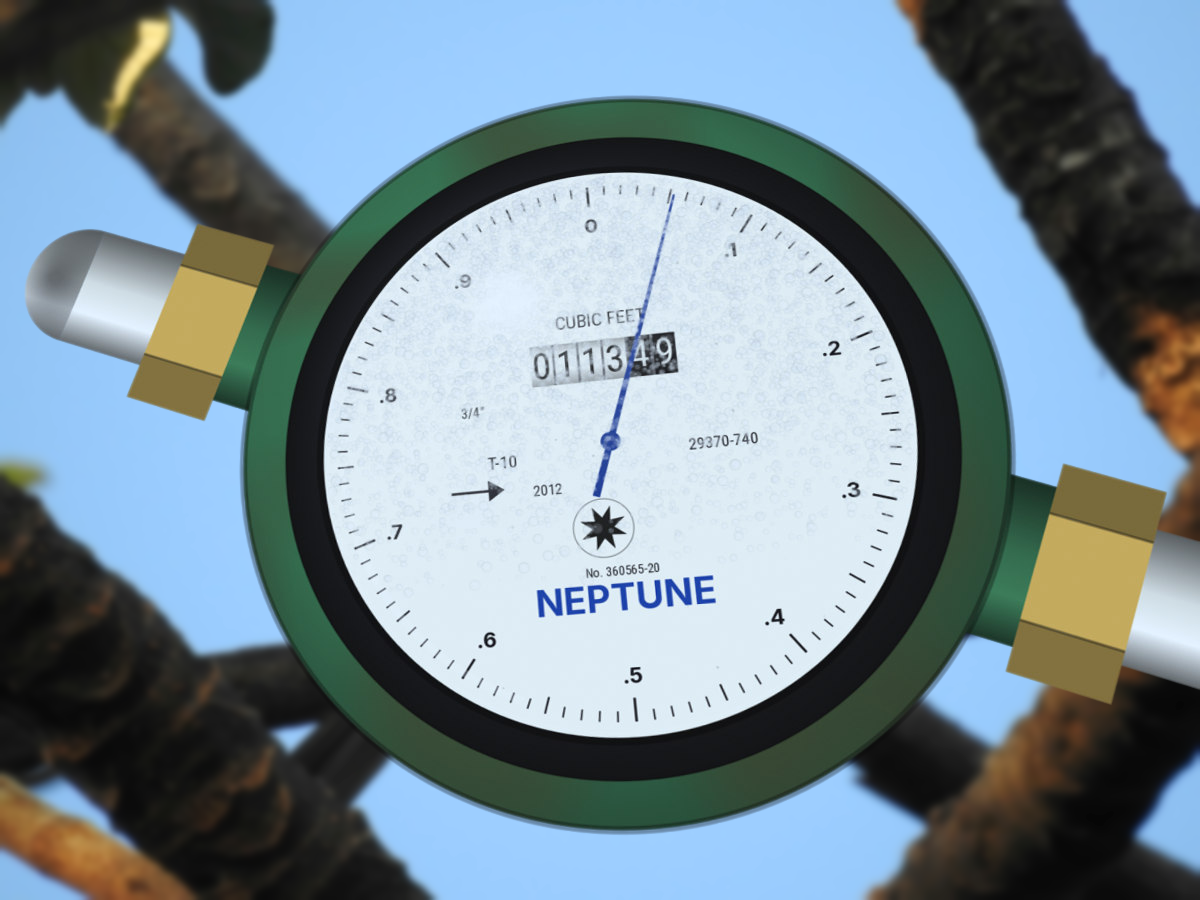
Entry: value=11349.05 unit=ft³
